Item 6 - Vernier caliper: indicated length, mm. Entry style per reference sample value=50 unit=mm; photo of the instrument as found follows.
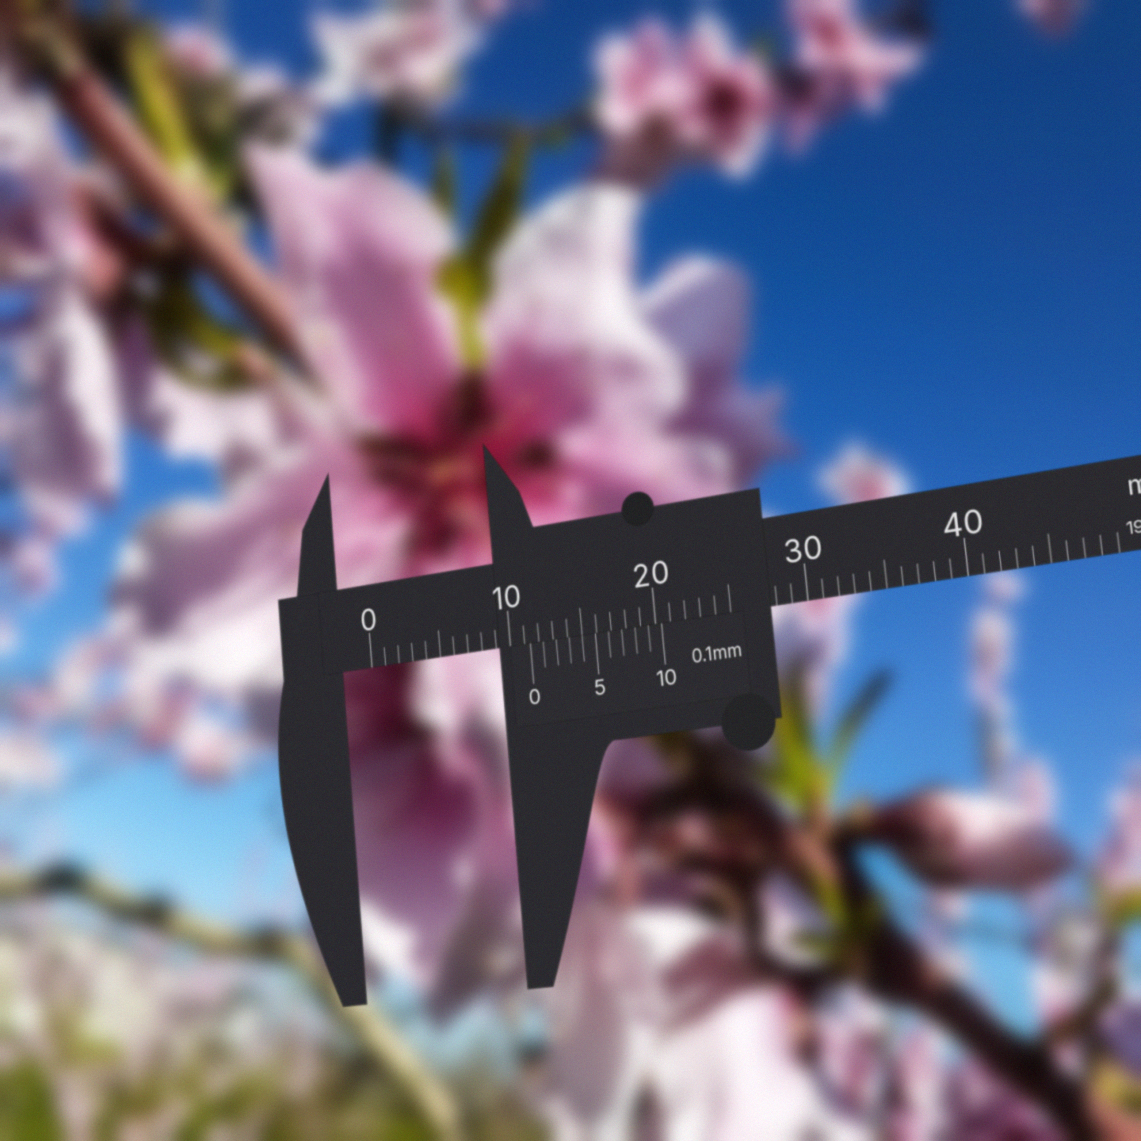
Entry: value=11.4 unit=mm
